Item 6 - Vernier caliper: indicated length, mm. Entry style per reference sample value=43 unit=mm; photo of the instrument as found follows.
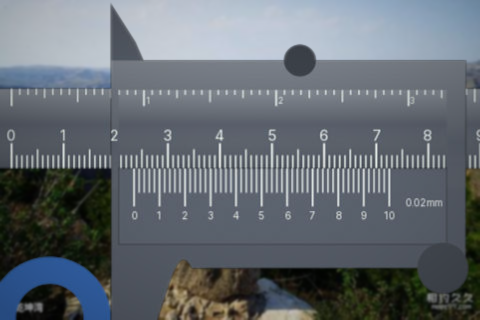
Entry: value=23.5 unit=mm
